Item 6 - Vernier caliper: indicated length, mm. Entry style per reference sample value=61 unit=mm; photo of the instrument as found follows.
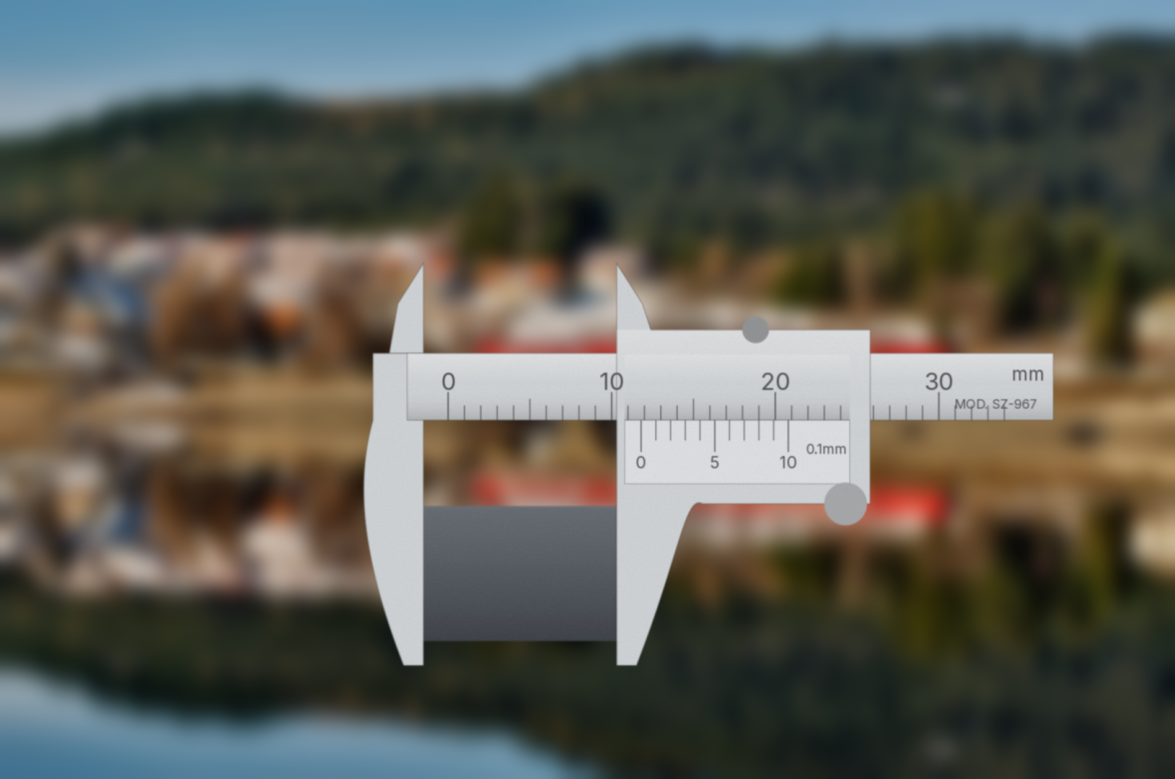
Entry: value=11.8 unit=mm
